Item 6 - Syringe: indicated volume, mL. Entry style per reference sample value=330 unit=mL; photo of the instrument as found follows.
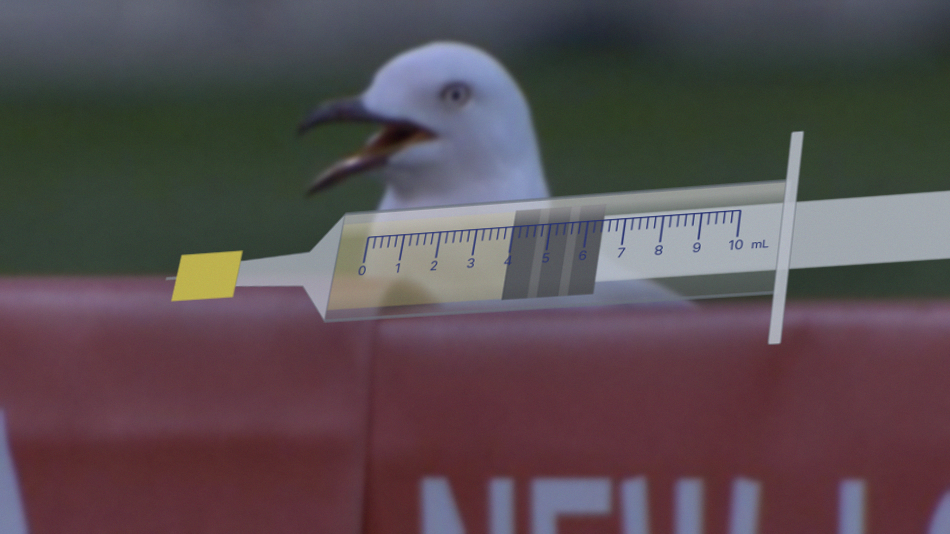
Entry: value=4 unit=mL
